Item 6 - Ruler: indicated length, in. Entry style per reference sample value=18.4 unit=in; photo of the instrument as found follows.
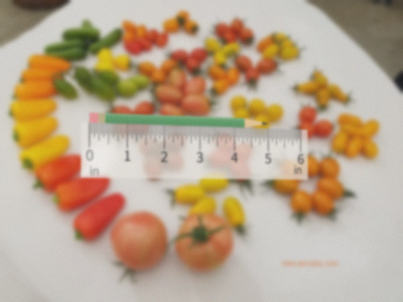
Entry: value=5 unit=in
